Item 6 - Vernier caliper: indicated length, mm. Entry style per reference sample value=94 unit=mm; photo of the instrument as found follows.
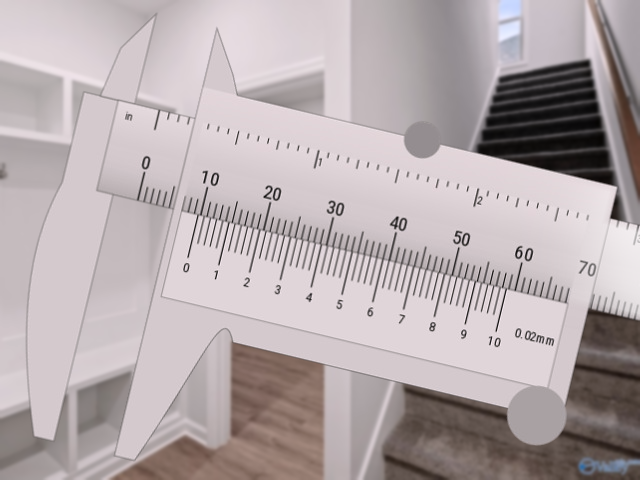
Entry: value=9.6 unit=mm
